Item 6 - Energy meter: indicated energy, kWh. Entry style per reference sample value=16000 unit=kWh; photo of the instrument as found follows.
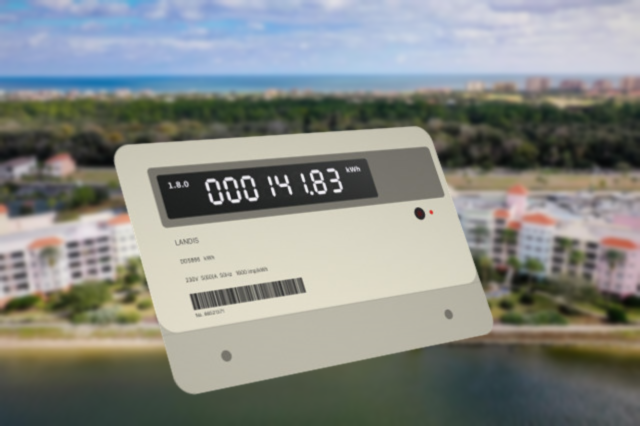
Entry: value=141.83 unit=kWh
